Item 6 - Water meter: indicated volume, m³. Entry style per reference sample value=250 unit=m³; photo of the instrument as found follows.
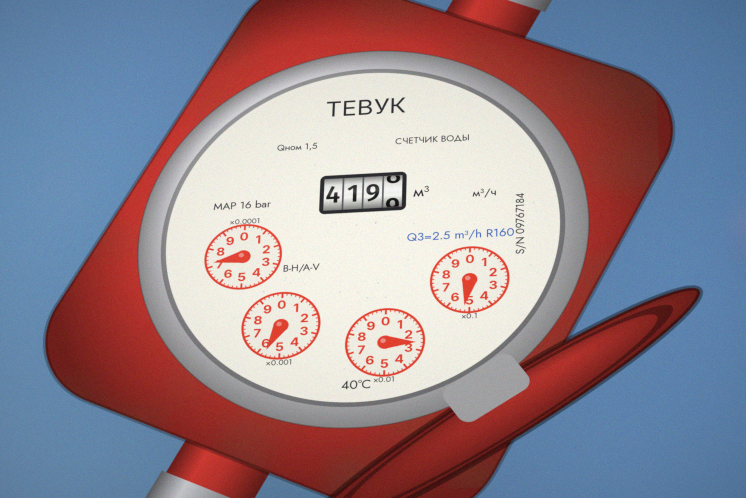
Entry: value=4198.5257 unit=m³
